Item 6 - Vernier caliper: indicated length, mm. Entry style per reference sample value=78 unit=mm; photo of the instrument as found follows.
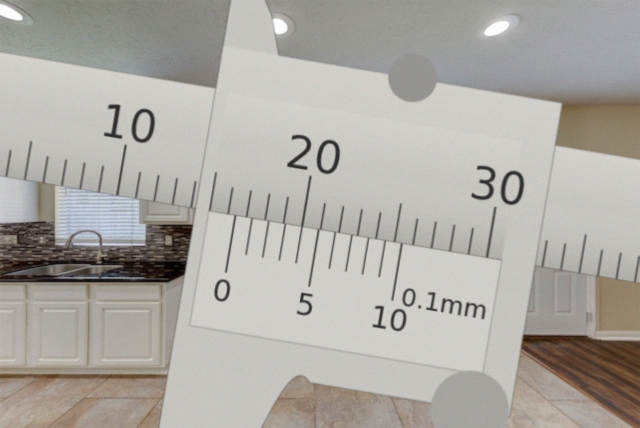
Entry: value=16.4 unit=mm
